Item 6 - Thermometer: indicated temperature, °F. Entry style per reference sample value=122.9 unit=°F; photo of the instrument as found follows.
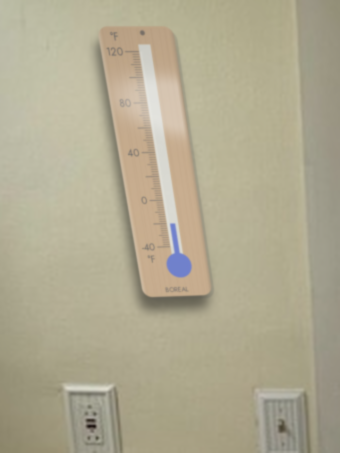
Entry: value=-20 unit=°F
